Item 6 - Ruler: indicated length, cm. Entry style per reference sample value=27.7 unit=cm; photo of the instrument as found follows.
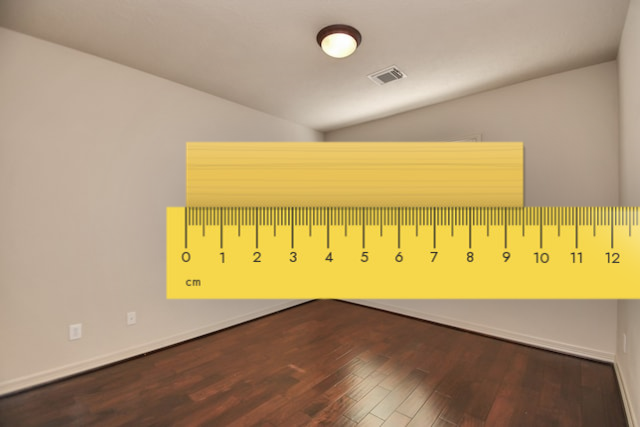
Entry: value=9.5 unit=cm
